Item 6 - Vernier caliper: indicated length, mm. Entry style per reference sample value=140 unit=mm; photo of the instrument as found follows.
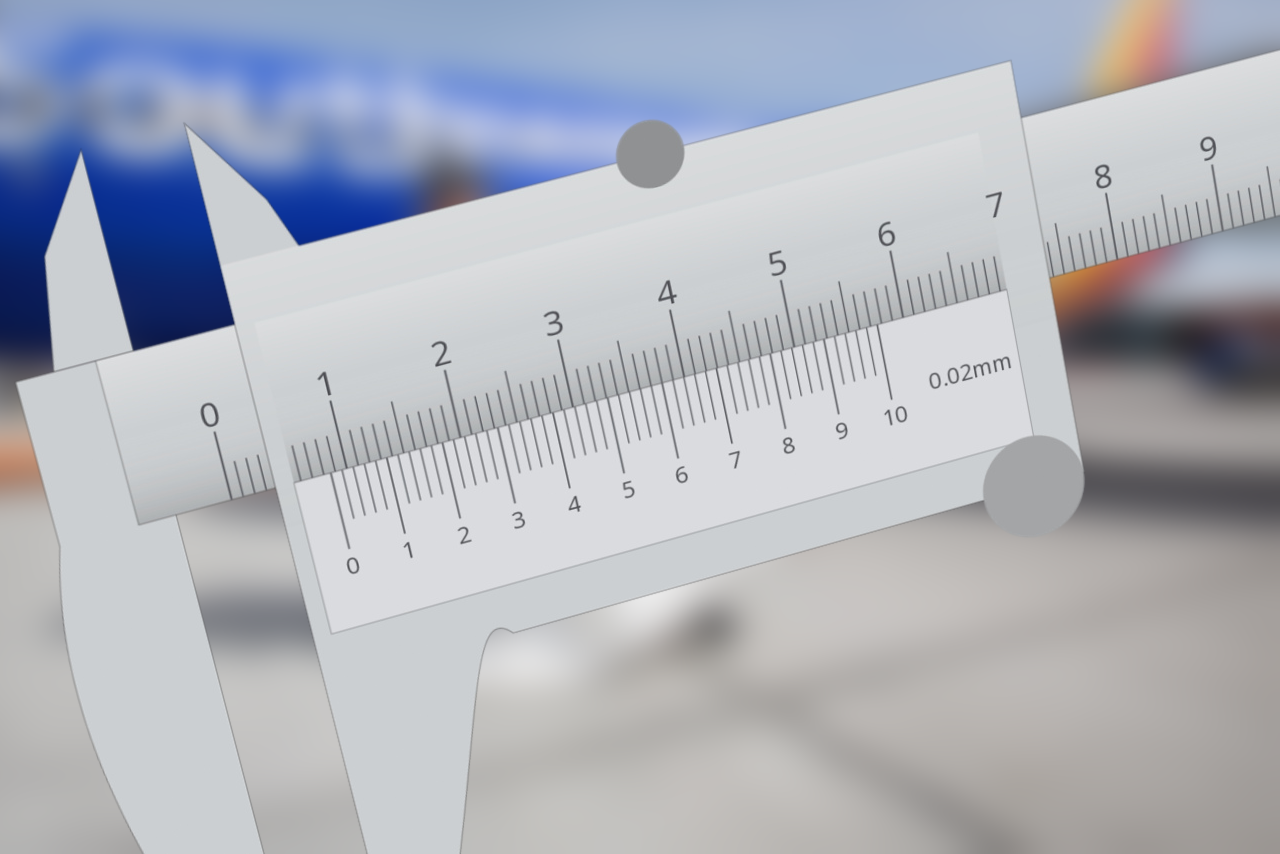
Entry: value=8.6 unit=mm
